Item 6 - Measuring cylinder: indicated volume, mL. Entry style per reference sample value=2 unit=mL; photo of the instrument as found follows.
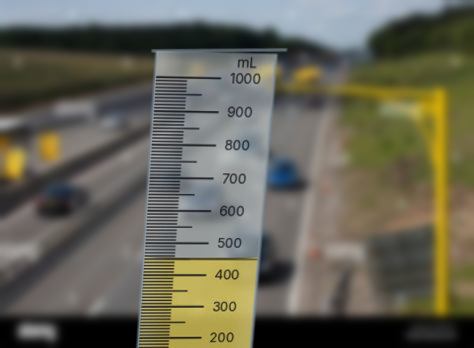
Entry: value=450 unit=mL
